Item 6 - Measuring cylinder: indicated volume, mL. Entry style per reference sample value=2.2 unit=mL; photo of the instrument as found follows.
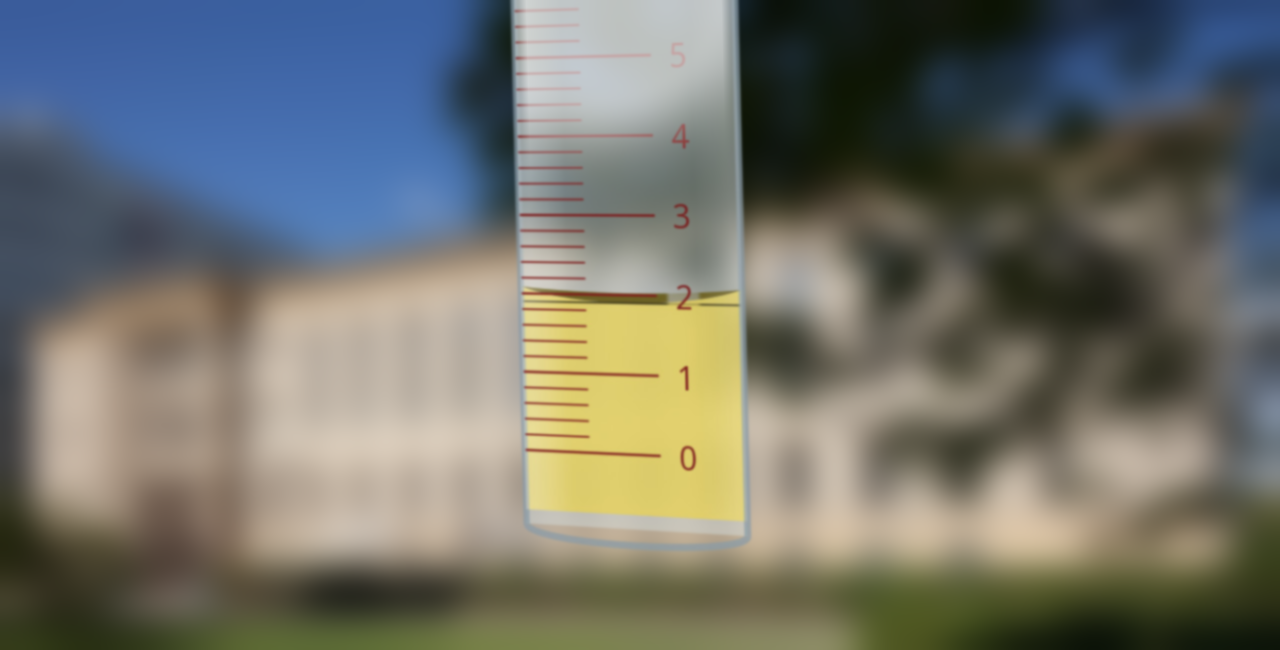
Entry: value=1.9 unit=mL
